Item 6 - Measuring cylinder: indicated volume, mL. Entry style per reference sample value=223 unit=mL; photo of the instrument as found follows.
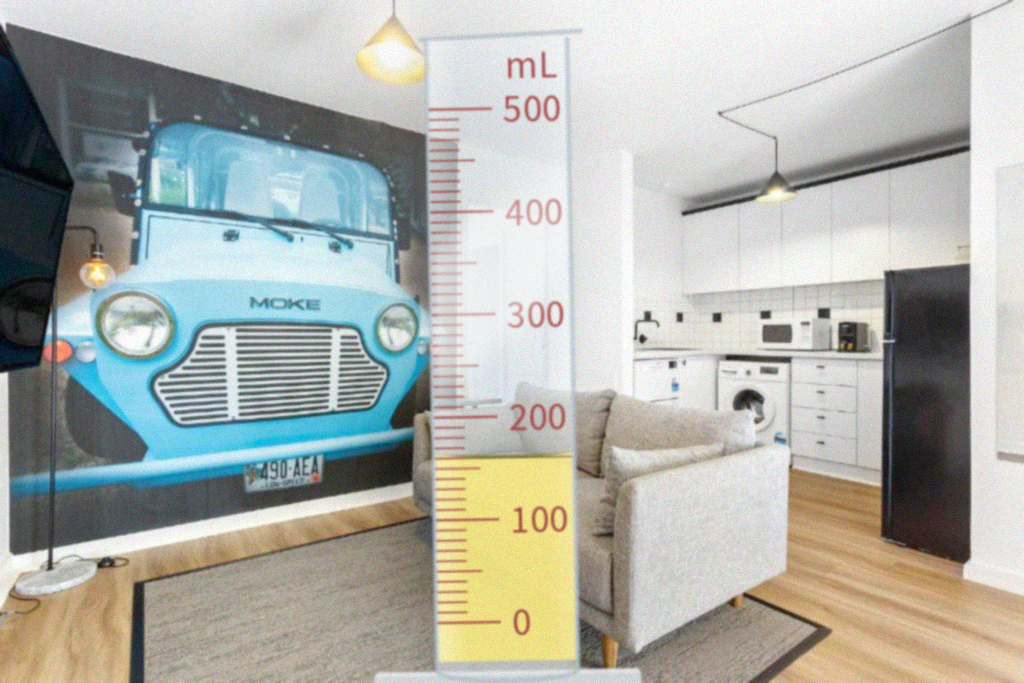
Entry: value=160 unit=mL
